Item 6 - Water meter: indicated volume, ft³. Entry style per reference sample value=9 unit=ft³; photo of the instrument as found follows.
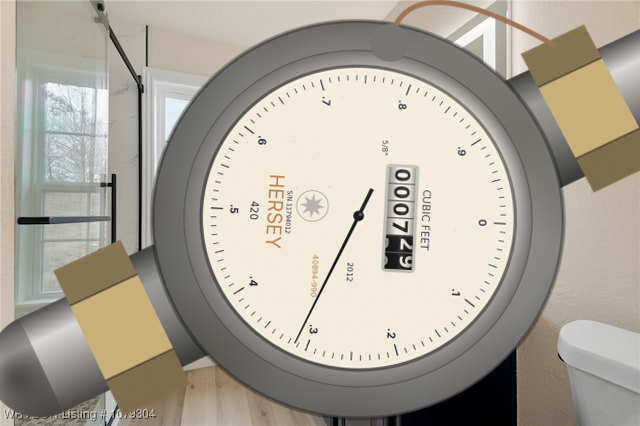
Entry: value=729.31 unit=ft³
